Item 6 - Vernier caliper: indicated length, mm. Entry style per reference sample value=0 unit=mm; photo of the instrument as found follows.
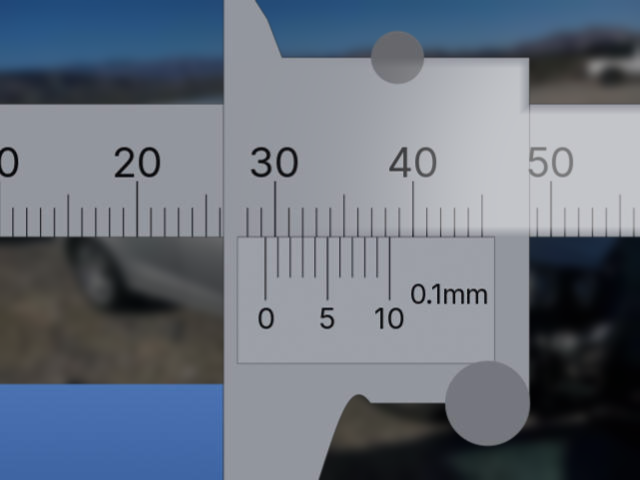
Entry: value=29.3 unit=mm
